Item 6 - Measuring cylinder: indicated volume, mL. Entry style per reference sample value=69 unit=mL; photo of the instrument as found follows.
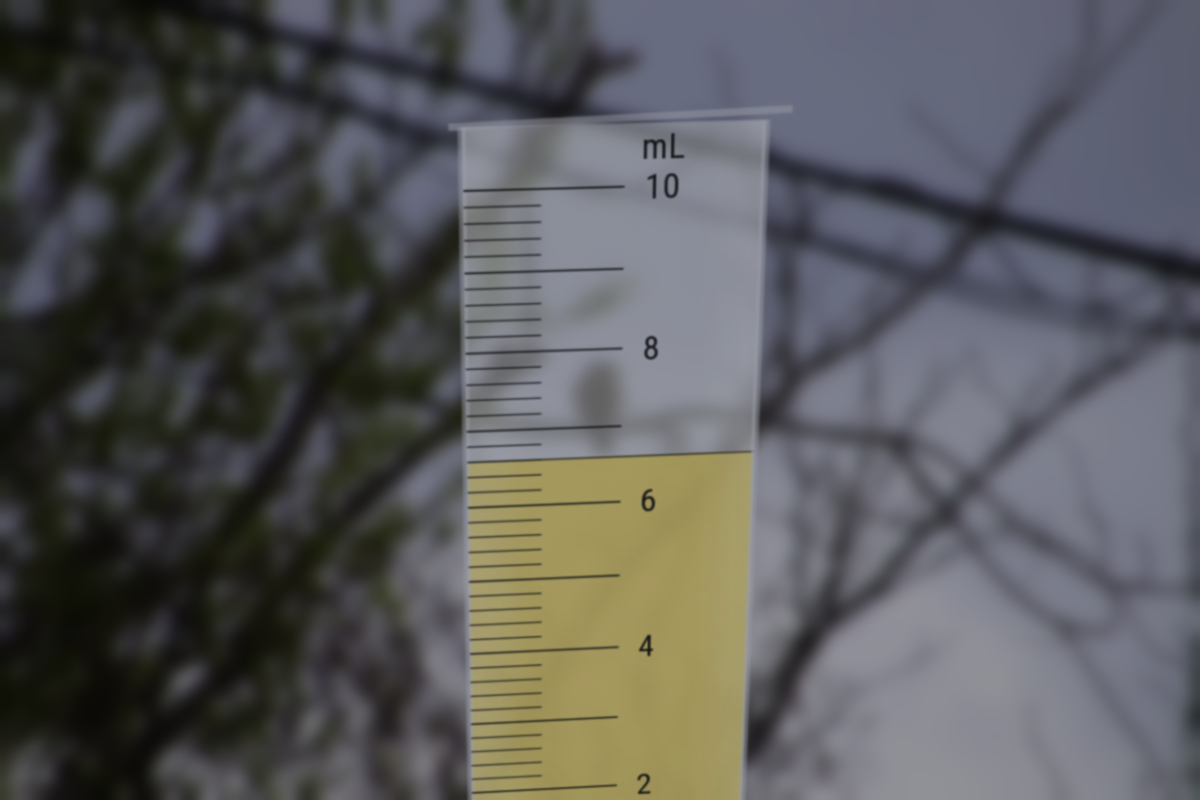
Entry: value=6.6 unit=mL
